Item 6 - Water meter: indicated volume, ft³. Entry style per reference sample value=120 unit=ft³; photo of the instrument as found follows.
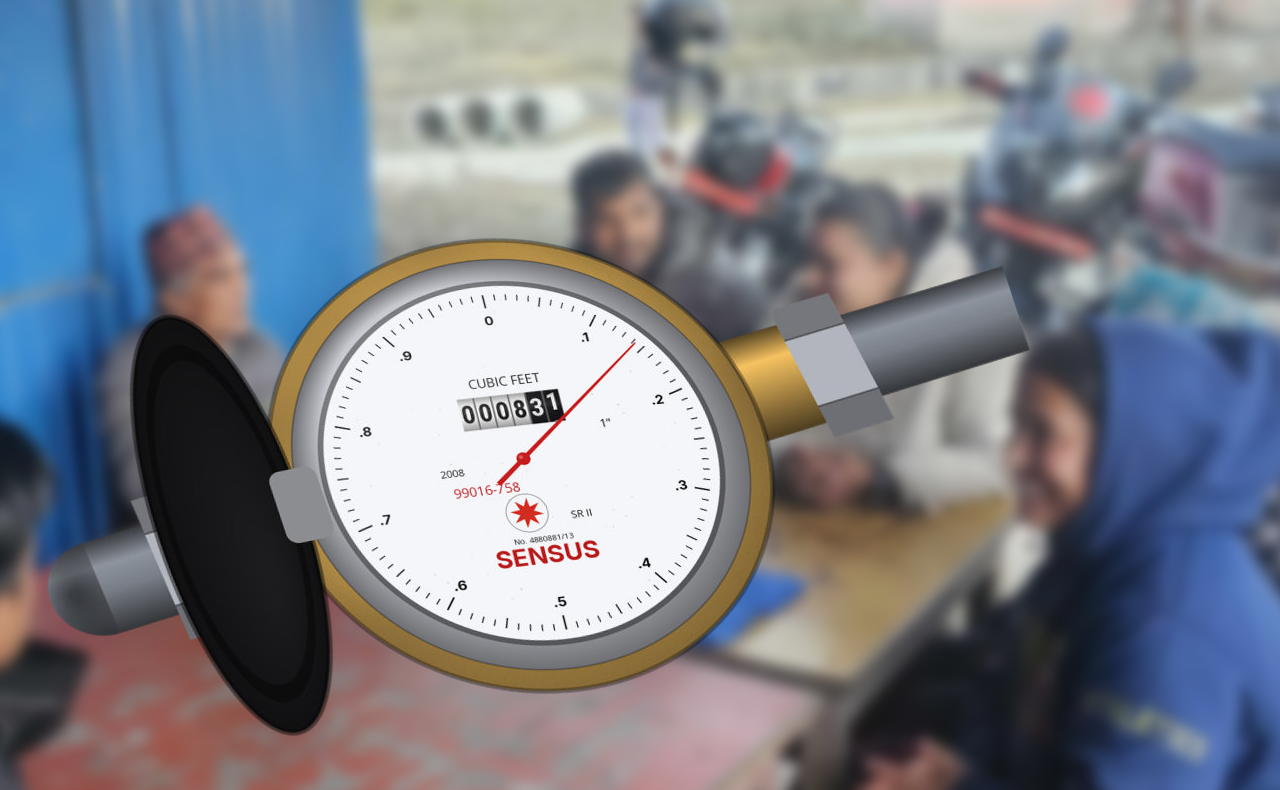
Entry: value=831.14 unit=ft³
